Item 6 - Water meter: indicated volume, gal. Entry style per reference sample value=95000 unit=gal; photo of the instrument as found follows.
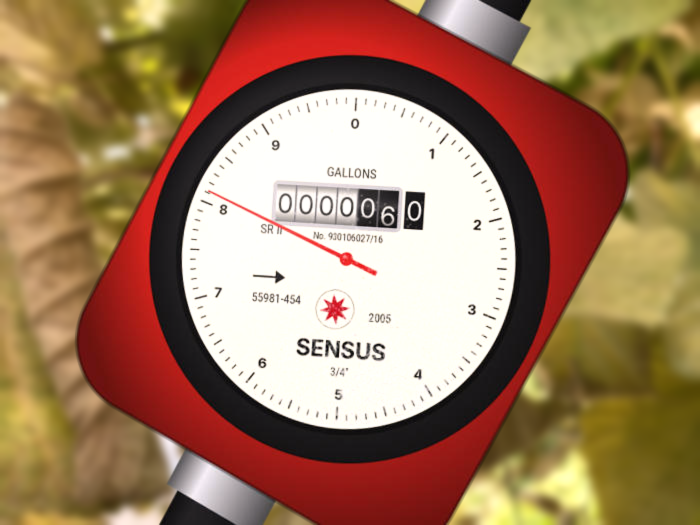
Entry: value=58.1 unit=gal
